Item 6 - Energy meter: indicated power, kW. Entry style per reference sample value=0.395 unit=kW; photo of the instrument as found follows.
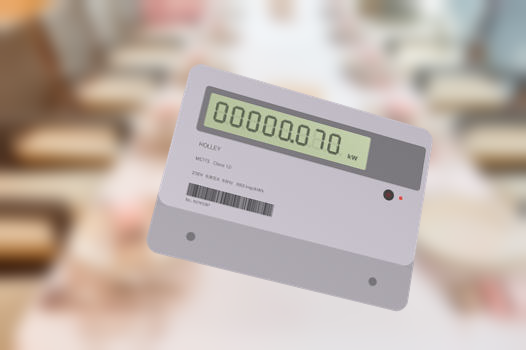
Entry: value=0.070 unit=kW
